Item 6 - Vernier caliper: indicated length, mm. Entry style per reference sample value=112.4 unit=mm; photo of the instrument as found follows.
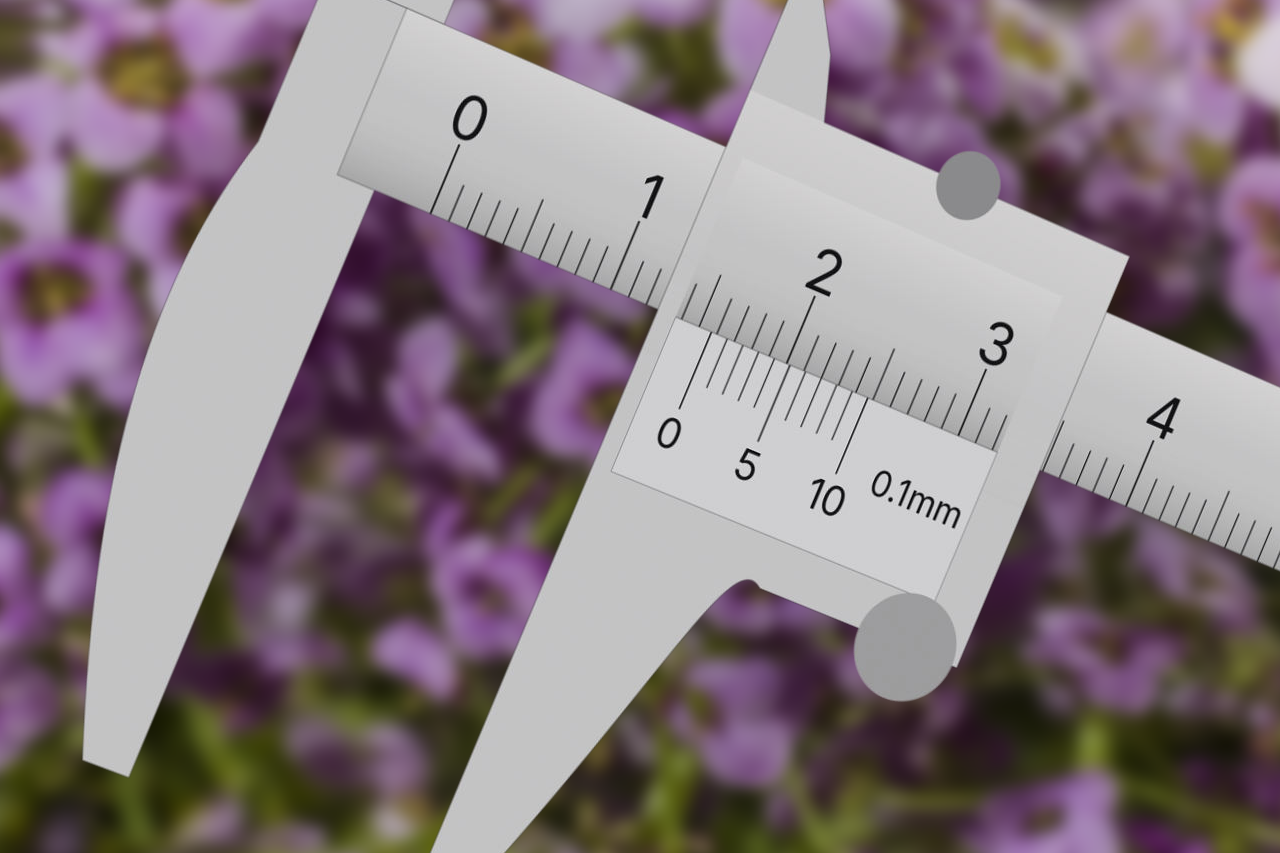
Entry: value=15.7 unit=mm
